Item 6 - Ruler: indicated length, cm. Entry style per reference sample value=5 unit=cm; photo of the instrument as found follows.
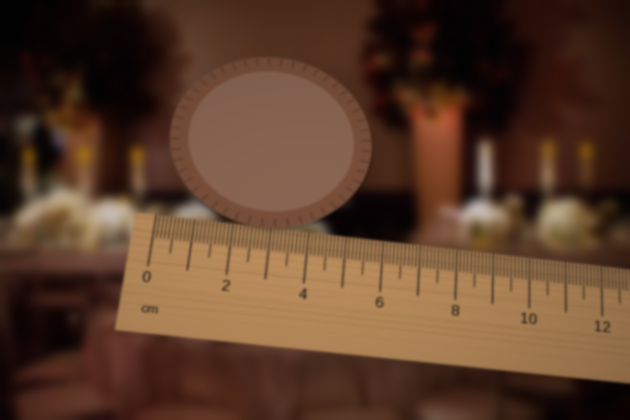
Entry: value=5.5 unit=cm
